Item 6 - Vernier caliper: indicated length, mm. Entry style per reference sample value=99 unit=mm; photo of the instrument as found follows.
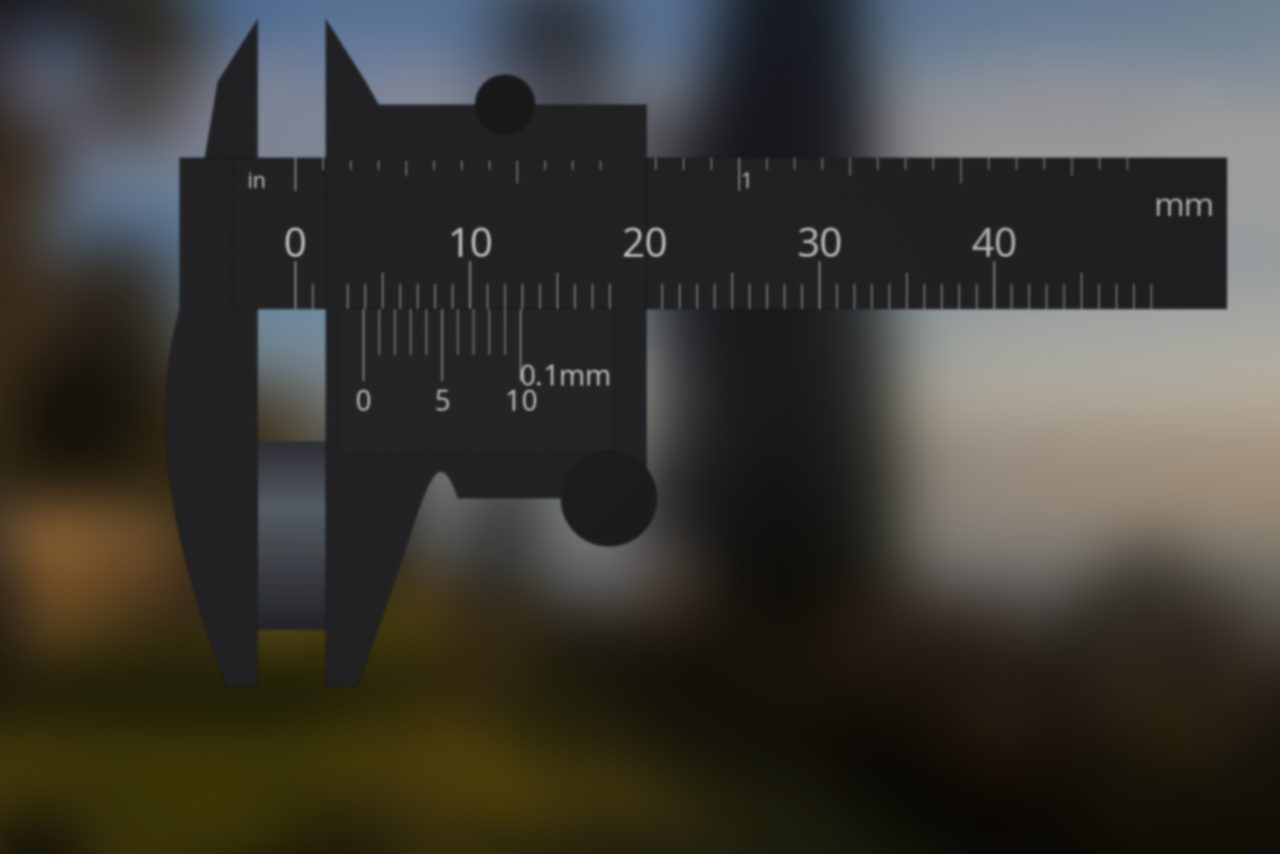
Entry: value=3.9 unit=mm
